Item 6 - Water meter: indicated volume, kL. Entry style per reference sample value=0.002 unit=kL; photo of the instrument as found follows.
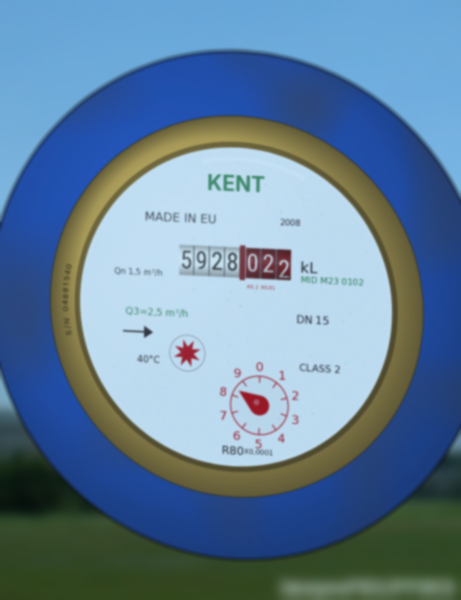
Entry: value=5928.0218 unit=kL
